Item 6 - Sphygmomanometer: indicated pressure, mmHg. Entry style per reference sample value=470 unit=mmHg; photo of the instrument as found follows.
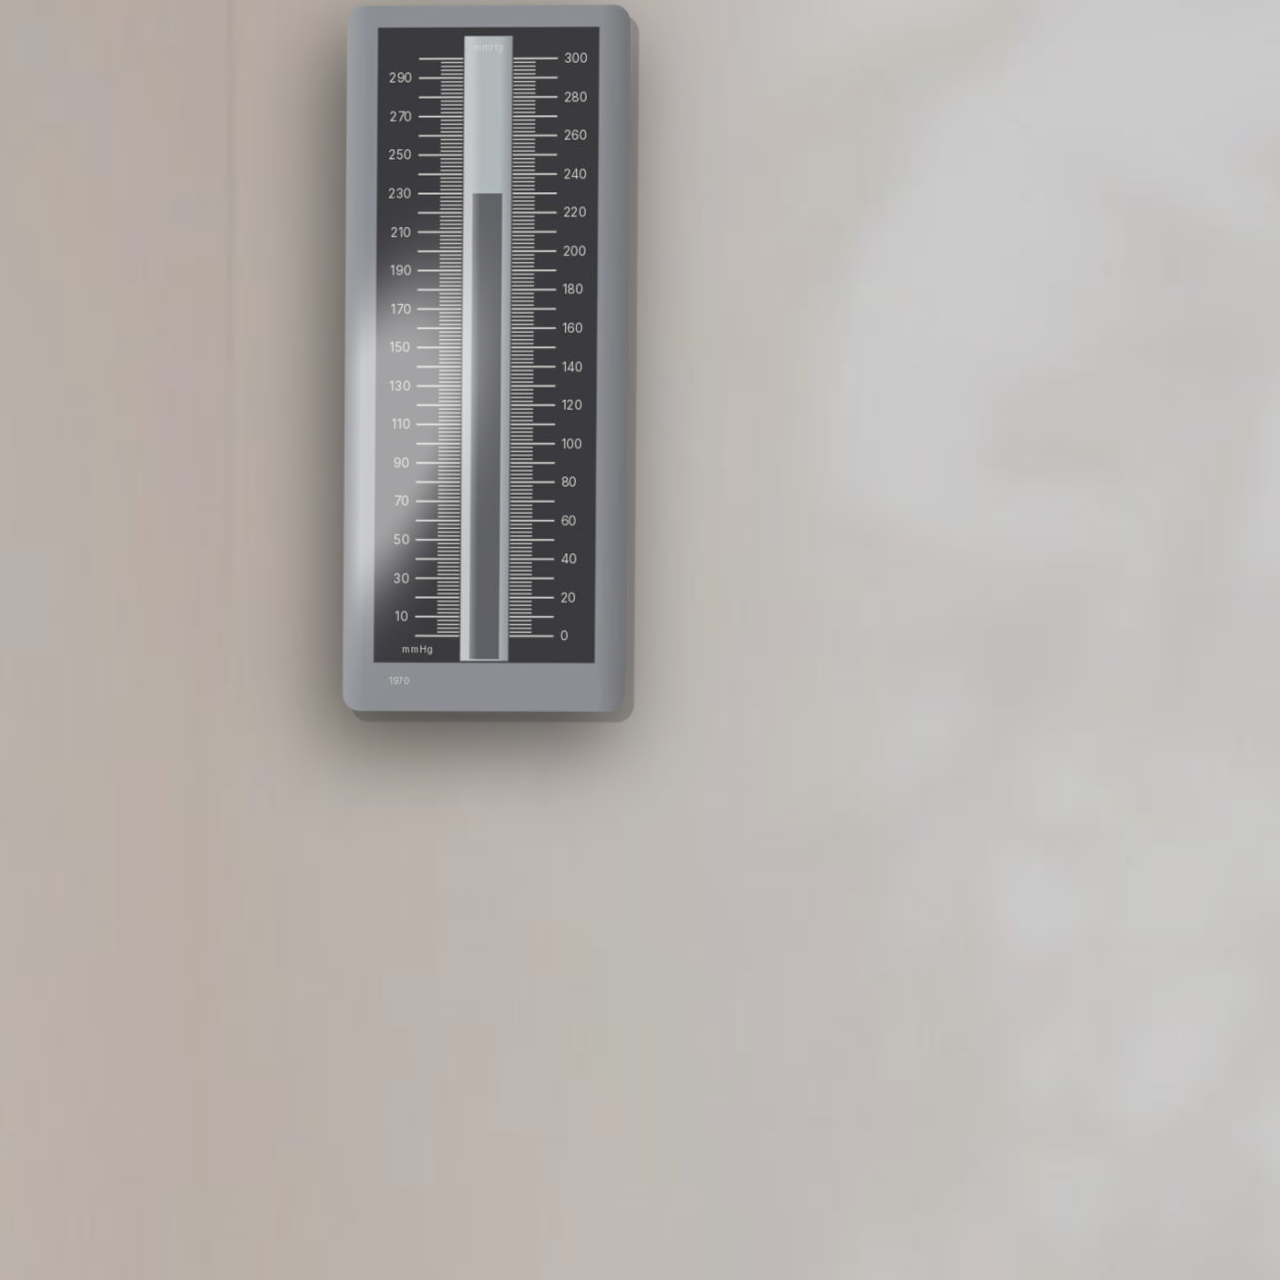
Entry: value=230 unit=mmHg
